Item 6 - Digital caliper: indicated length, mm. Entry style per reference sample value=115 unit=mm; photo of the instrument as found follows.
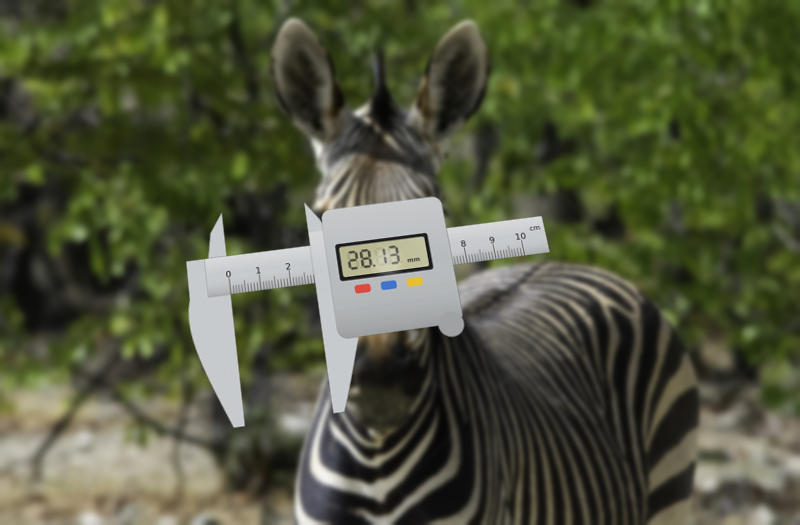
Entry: value=28.13 unit=mm
